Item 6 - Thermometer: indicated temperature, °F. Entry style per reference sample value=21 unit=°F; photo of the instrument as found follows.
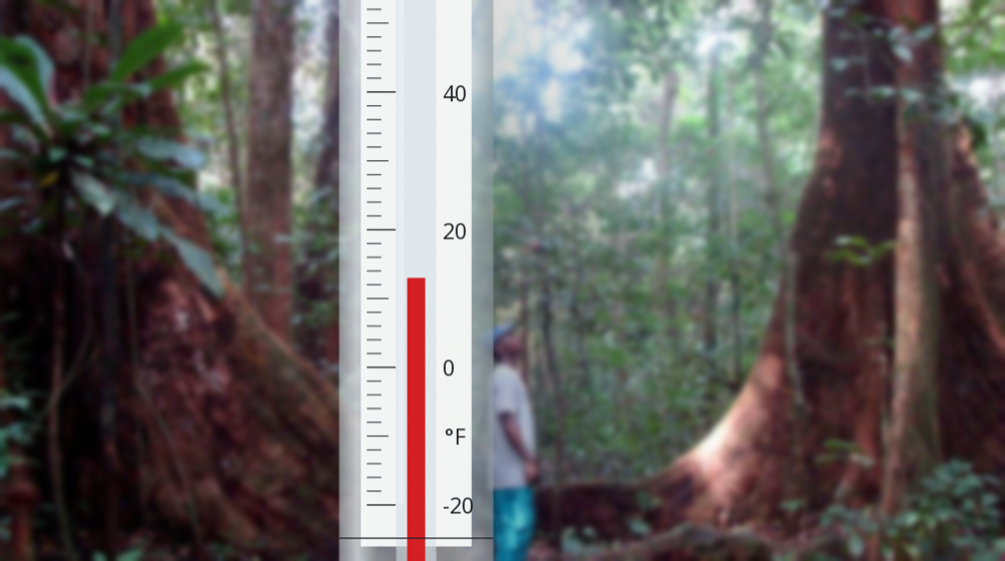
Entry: value=13 unit=°F
